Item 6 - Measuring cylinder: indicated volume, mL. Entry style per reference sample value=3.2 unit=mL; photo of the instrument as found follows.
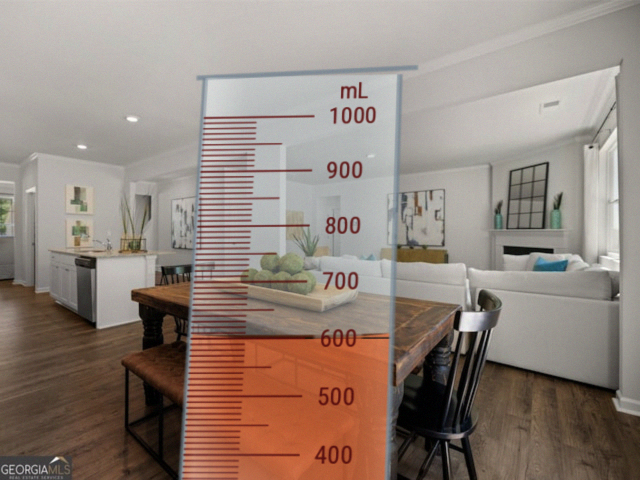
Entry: value=600 unit=mL
